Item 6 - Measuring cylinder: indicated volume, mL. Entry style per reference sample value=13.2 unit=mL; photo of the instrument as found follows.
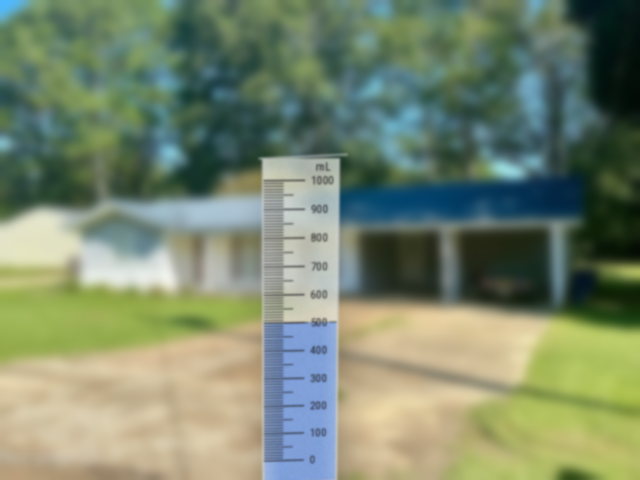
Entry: value=500 unit=mL
